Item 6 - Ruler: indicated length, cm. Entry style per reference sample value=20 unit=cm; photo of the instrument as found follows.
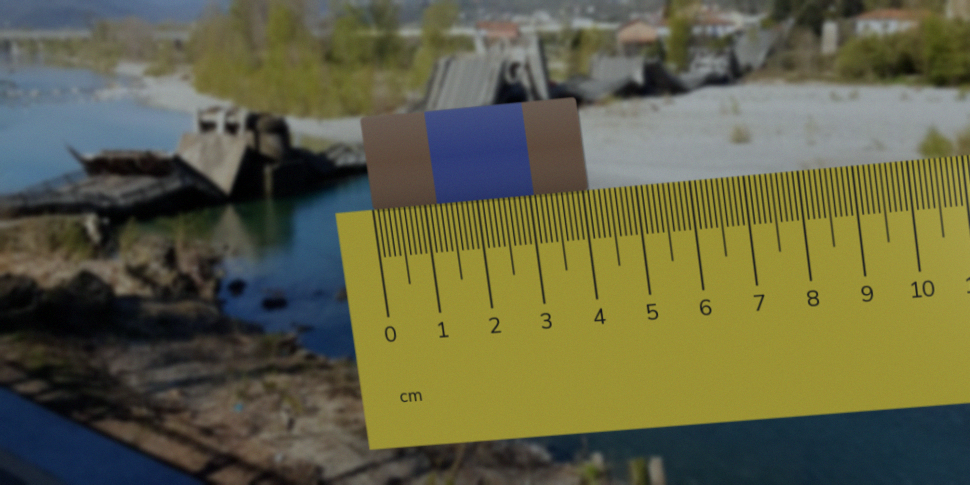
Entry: value=4.1 unit=cm
